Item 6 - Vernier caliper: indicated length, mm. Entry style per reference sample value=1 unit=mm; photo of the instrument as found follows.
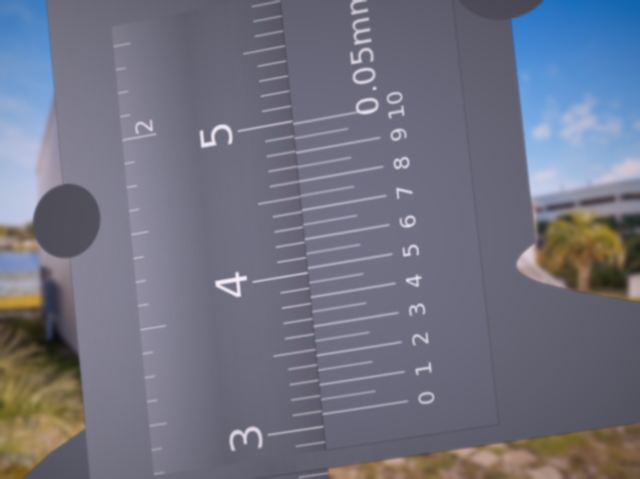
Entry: value=30.8 unit=mm
